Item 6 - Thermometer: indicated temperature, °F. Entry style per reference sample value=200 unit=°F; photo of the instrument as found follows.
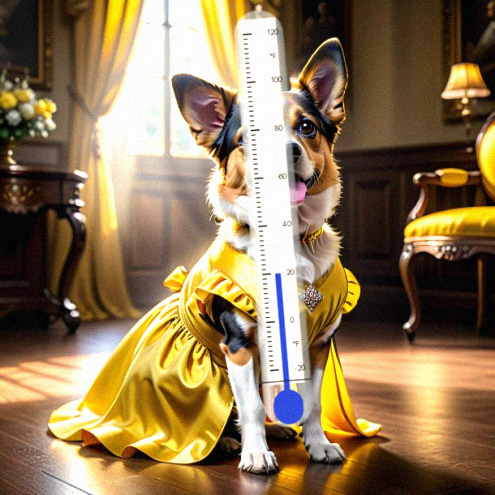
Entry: value=20 unit=°F
